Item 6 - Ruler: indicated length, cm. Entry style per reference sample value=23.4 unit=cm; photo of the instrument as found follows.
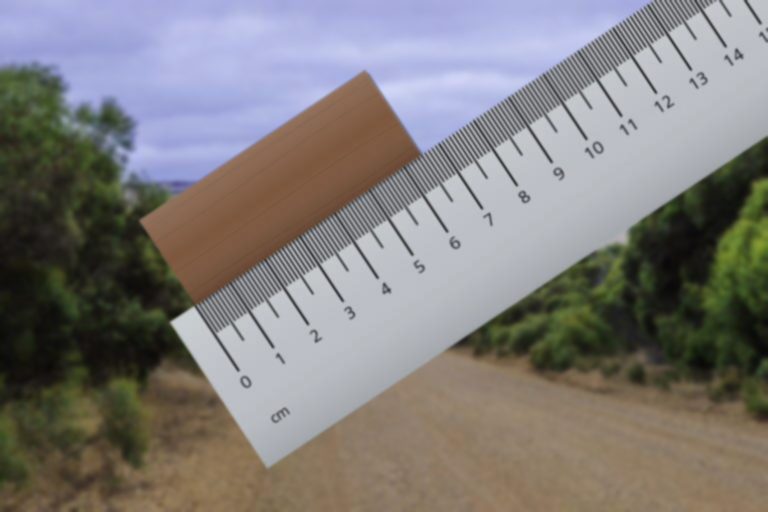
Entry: value=6.5 unit=cm
